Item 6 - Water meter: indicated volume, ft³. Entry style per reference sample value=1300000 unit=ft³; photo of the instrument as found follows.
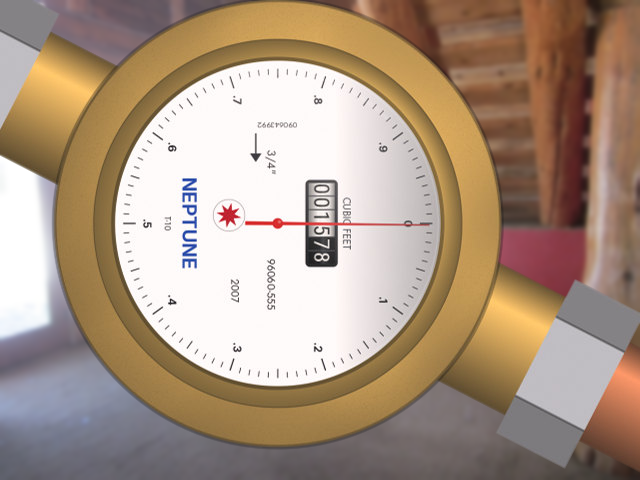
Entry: value=1578.00 unit=ft³
